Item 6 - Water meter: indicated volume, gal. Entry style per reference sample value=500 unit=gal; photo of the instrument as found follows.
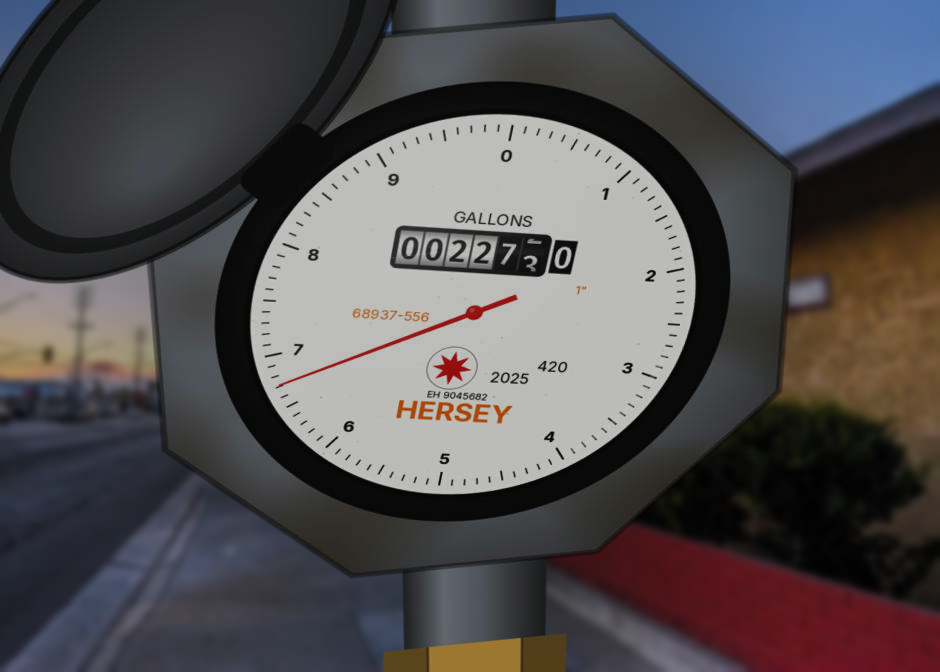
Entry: value=22726.7 unit=gal
